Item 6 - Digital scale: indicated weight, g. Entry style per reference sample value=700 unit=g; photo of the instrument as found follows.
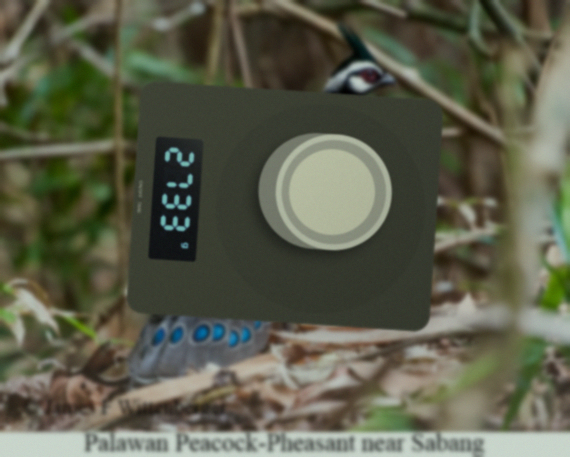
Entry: value=2733 unit=g
